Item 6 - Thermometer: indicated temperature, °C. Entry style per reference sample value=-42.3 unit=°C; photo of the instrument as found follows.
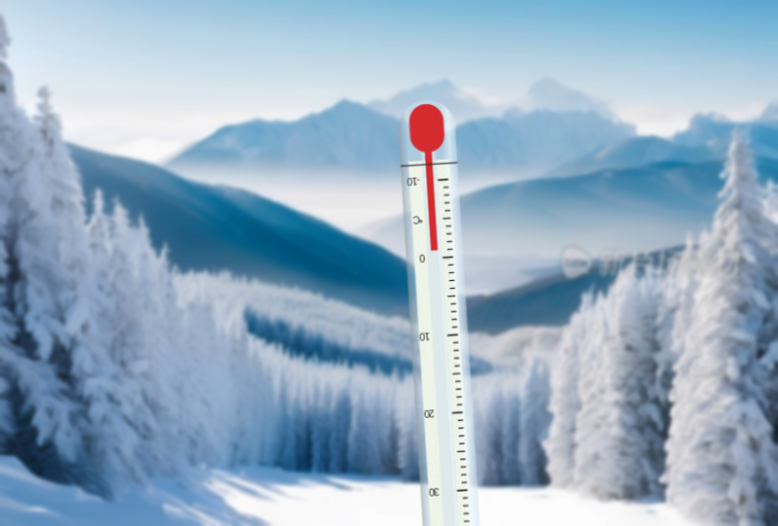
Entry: value=-1 unit=°C
